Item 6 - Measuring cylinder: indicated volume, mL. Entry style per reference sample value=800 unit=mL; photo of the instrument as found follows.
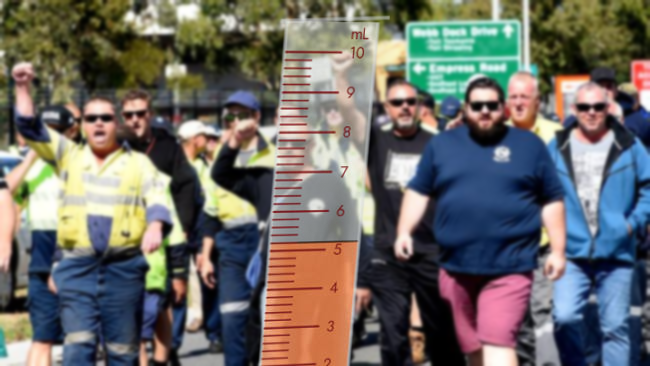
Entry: value=5.2 unit=mL
